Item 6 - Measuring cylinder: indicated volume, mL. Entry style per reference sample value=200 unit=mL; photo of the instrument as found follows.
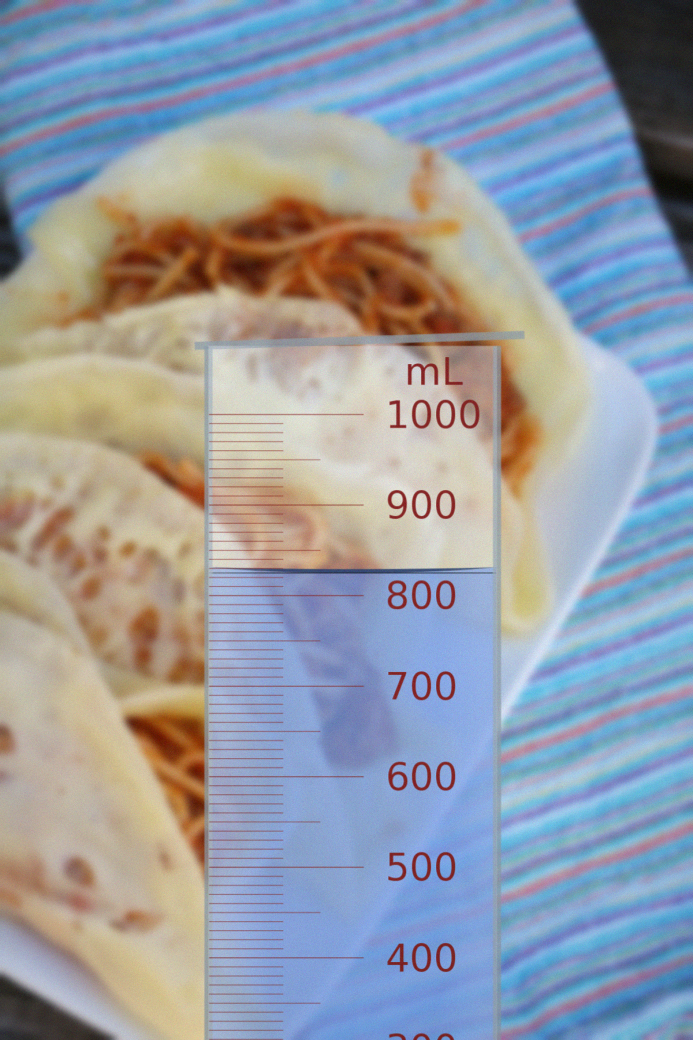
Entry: value=825 unit=mL
